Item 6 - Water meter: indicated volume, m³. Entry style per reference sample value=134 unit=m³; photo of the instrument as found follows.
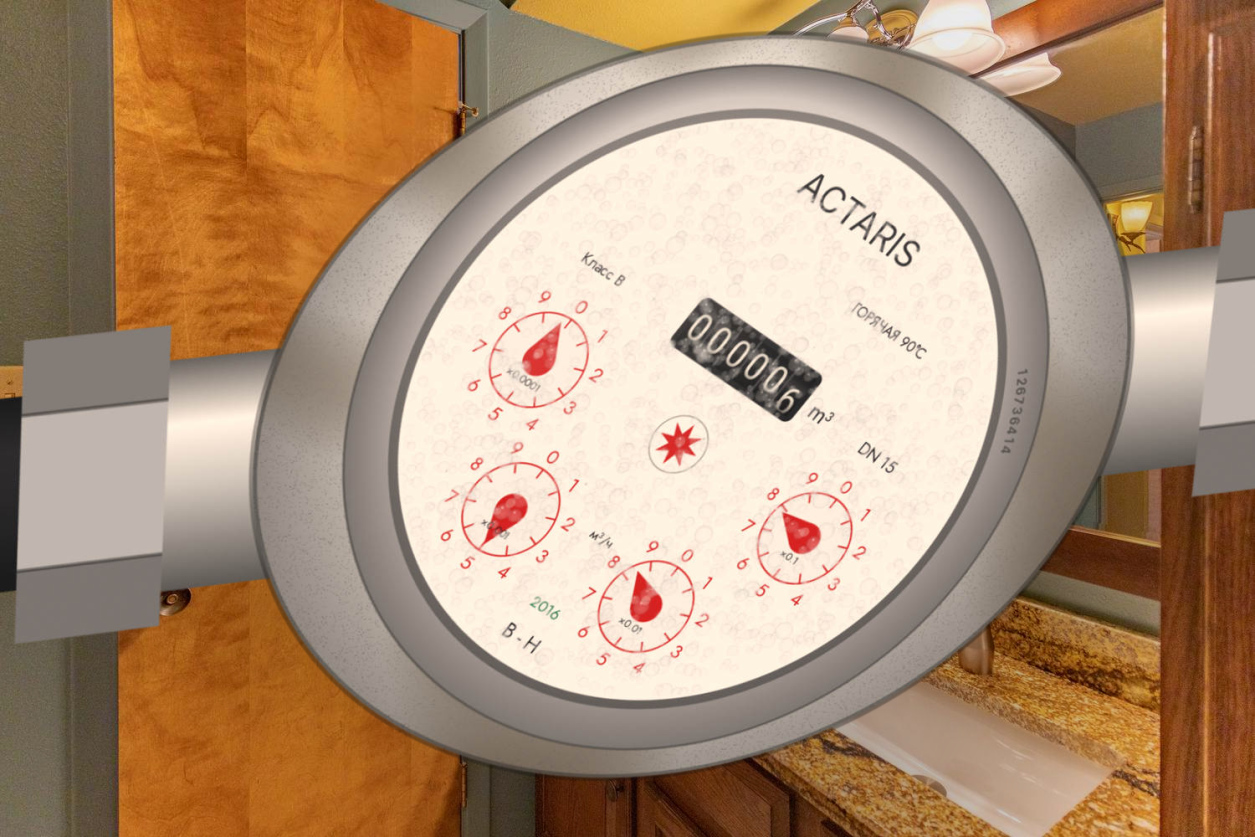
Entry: value=5.7849 unit=m³
